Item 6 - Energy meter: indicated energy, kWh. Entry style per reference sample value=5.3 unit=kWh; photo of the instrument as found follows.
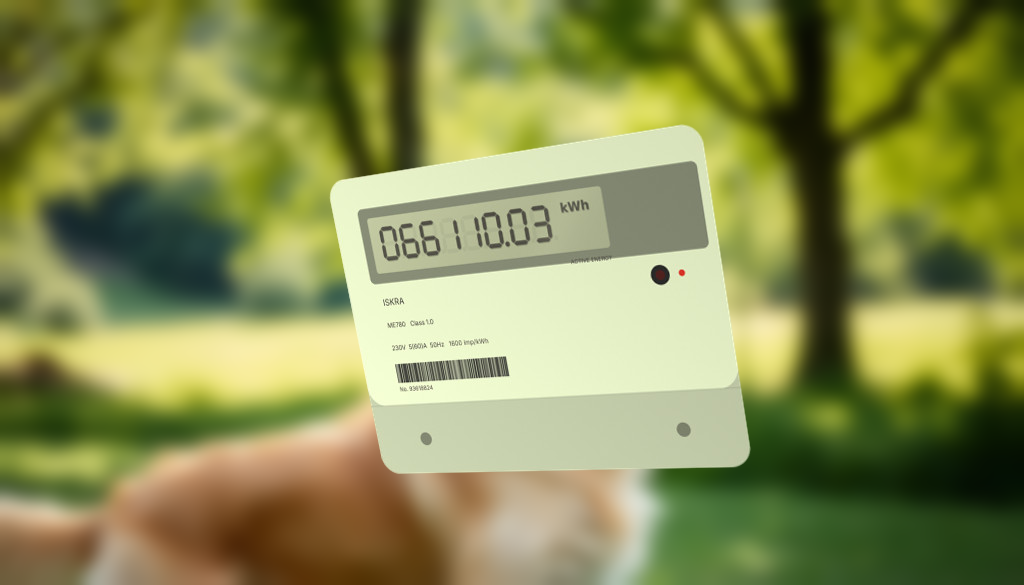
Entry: value=66110.03 unit=kWh
